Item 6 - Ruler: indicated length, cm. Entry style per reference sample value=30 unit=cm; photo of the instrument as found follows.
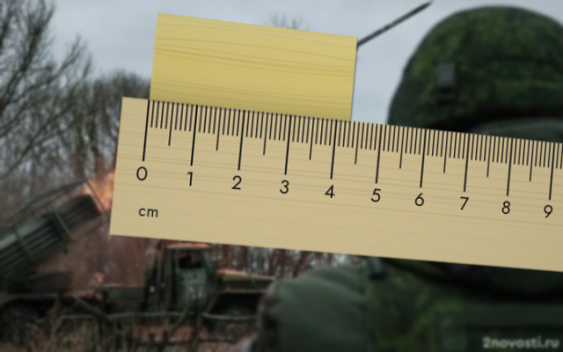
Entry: value=4.3 unit=cm
